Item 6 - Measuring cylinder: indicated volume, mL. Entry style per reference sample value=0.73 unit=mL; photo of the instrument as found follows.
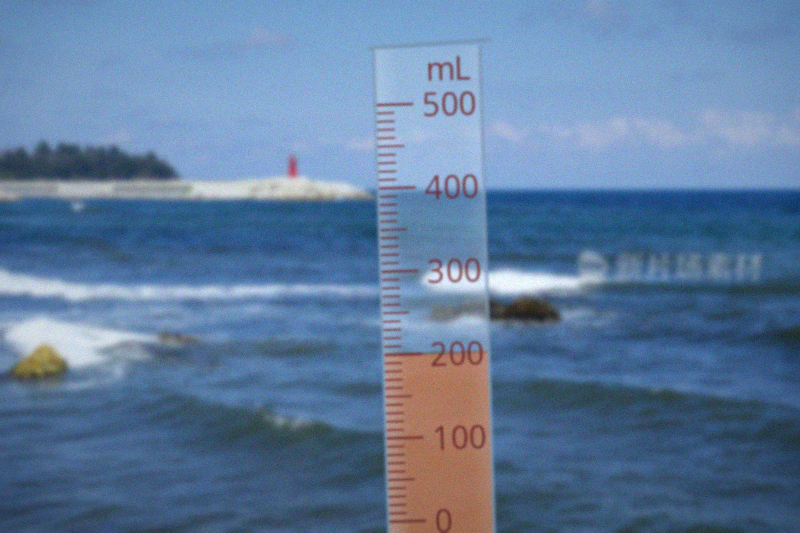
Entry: value=200 unit=mL
